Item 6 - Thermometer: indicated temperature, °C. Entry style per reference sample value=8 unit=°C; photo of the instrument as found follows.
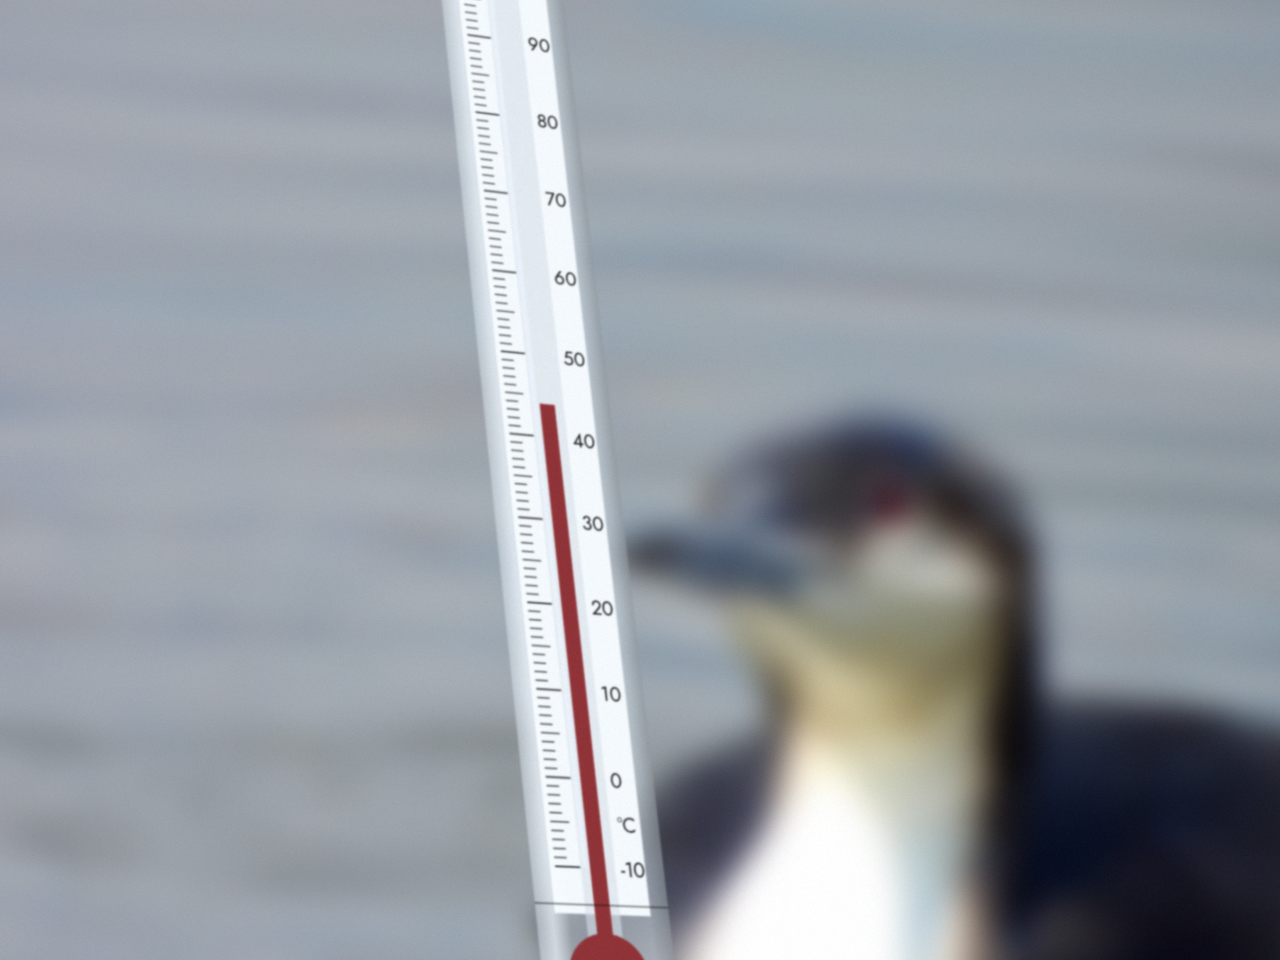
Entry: value=44 unit=°C
